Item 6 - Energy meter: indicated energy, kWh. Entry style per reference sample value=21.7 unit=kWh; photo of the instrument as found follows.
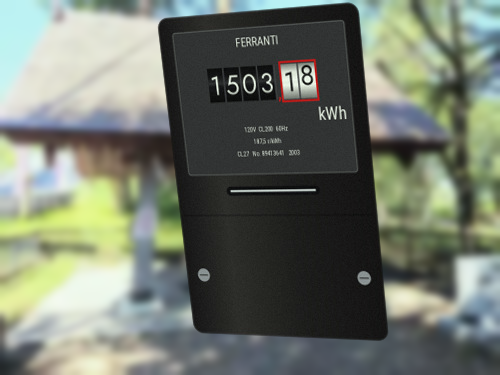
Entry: value=1503.18 unit=kWh
